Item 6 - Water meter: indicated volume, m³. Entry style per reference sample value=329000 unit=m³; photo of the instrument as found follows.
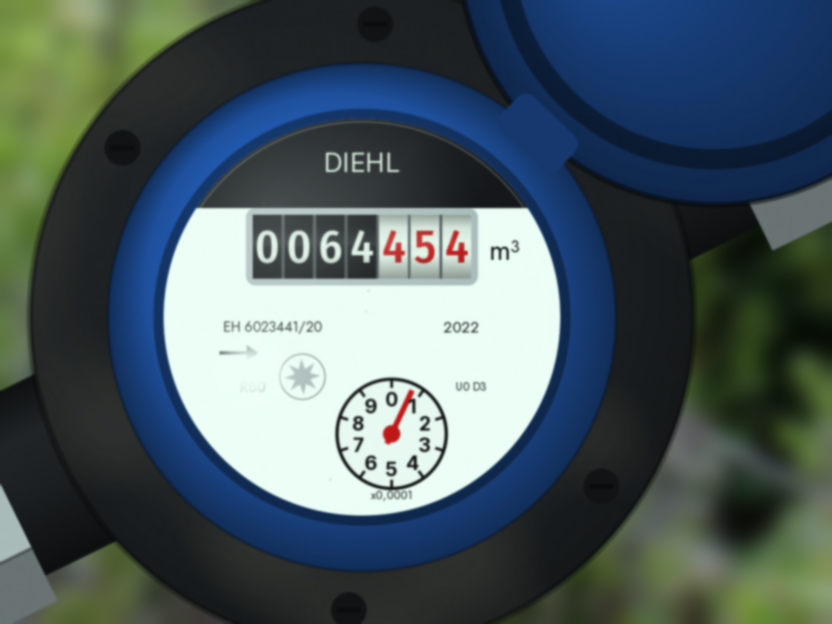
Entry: value=64.4540 unit=m³
